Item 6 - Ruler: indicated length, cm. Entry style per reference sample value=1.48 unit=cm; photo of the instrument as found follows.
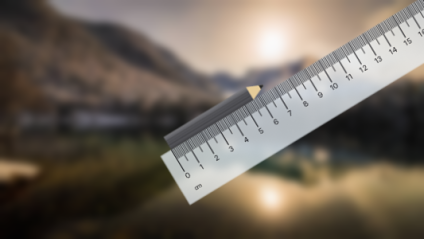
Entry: value=6.5 unit=cm
